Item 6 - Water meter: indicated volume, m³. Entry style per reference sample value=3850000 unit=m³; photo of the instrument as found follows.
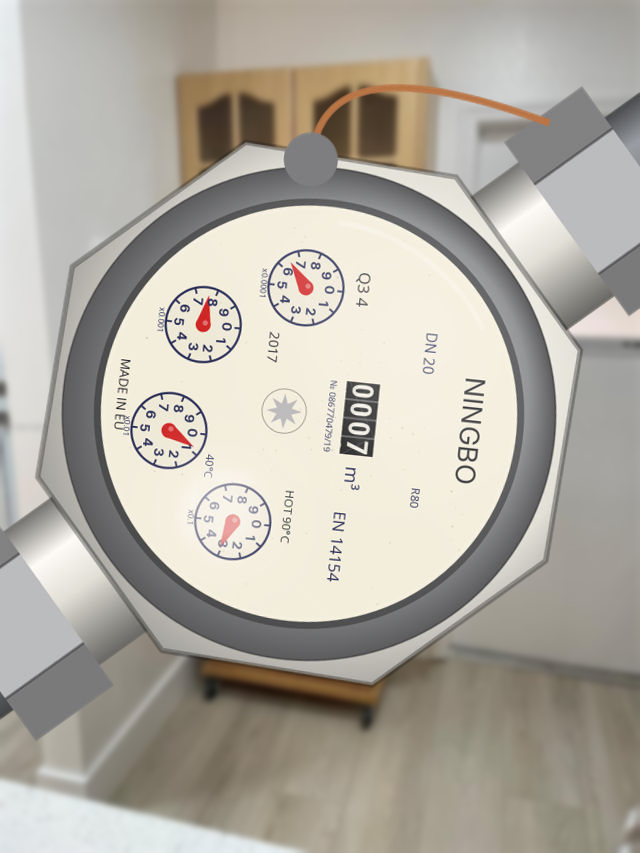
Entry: value=7.3076 unit=m³
